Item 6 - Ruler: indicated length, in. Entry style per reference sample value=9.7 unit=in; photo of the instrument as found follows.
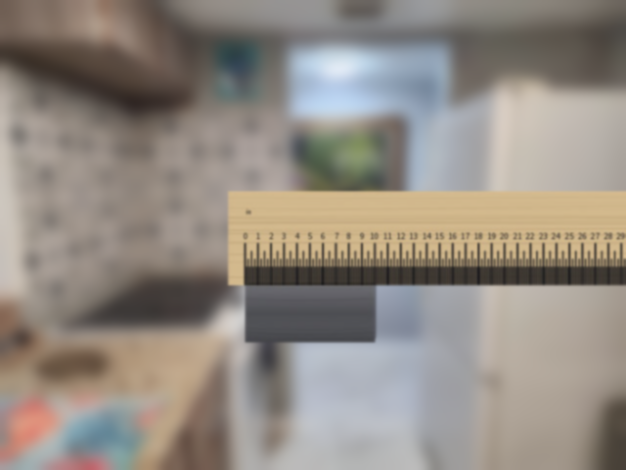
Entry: value=10 unit=in
